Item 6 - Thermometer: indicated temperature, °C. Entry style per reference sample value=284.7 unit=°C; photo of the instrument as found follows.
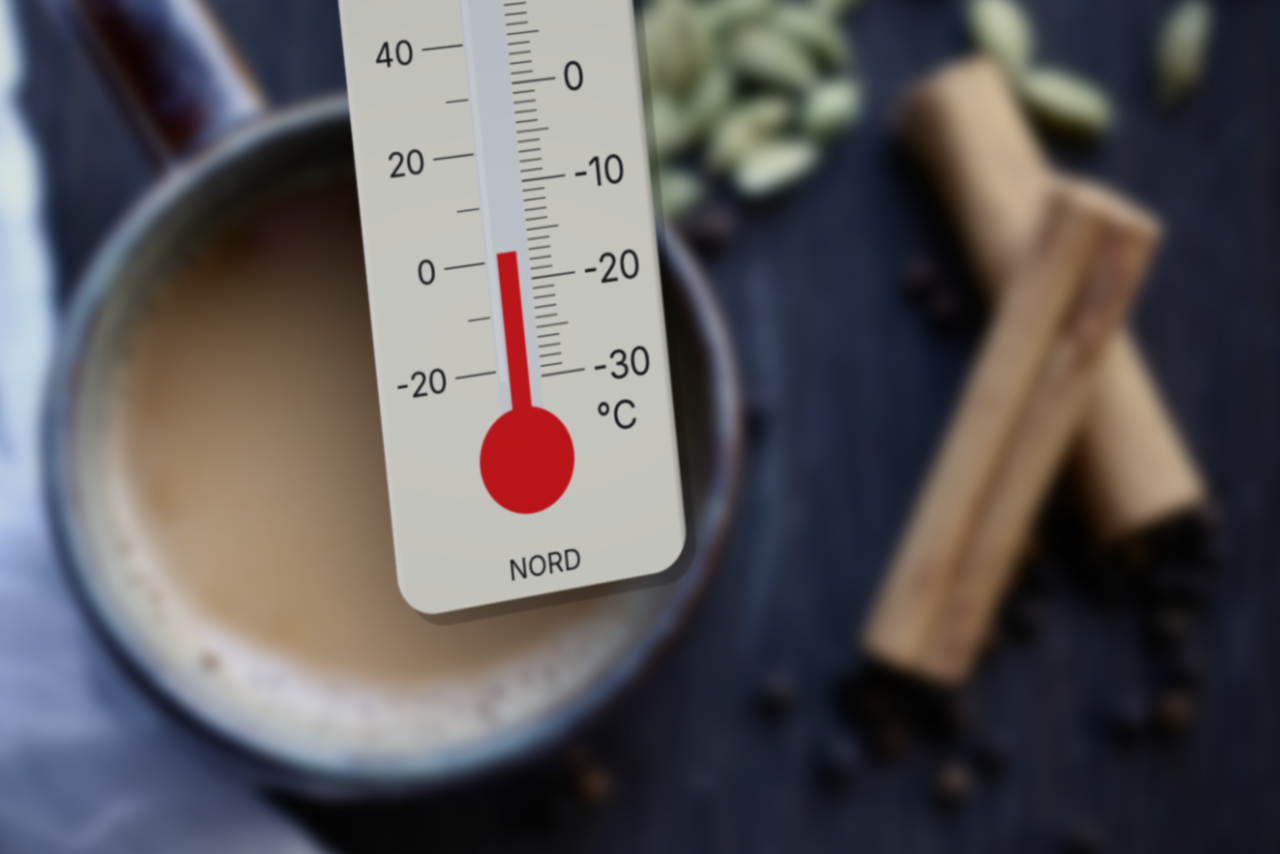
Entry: value=-17 unit=°C
